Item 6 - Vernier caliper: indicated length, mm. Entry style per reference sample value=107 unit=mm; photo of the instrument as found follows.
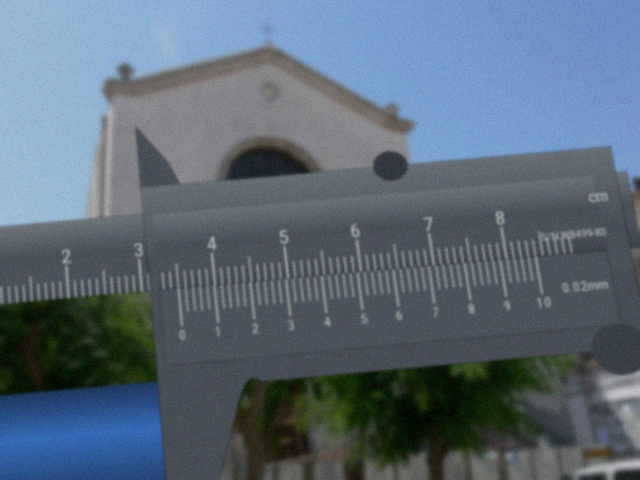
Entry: value=35.0 unit=mm
